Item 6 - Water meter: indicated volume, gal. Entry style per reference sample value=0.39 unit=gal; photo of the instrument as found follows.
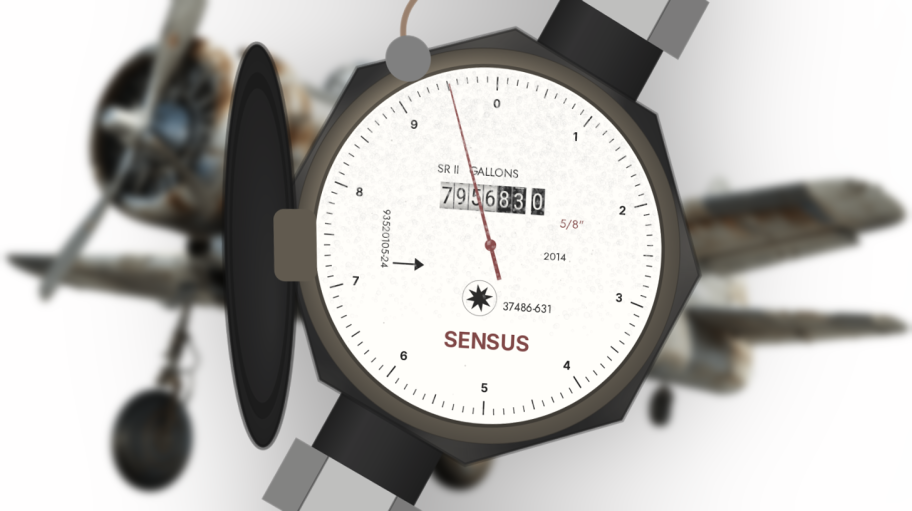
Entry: value=7956829.5 unit=gal
